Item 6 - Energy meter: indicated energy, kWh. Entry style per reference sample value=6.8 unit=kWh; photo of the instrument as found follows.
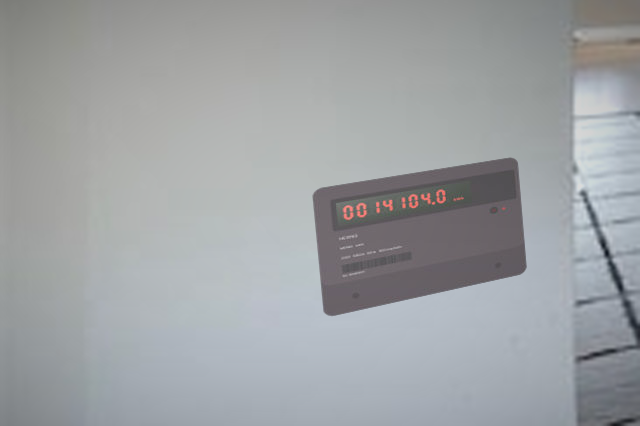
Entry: value=14104.0 unit=kWh
